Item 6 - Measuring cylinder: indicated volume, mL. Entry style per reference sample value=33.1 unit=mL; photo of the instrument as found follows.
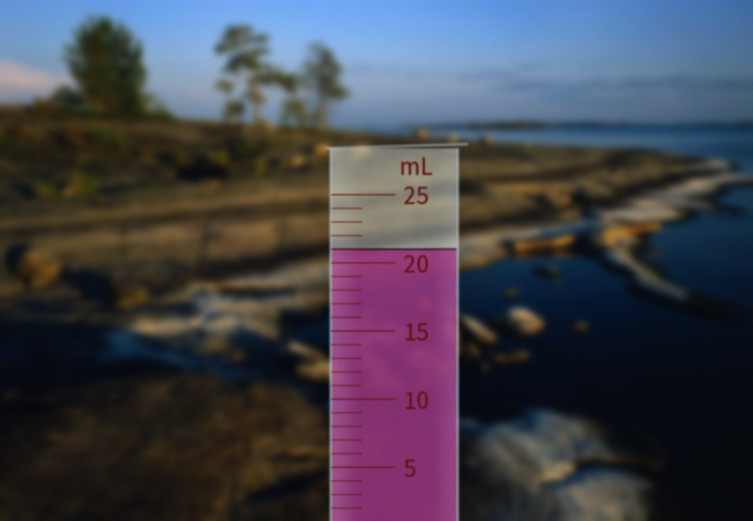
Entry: value=21 unit=mL
